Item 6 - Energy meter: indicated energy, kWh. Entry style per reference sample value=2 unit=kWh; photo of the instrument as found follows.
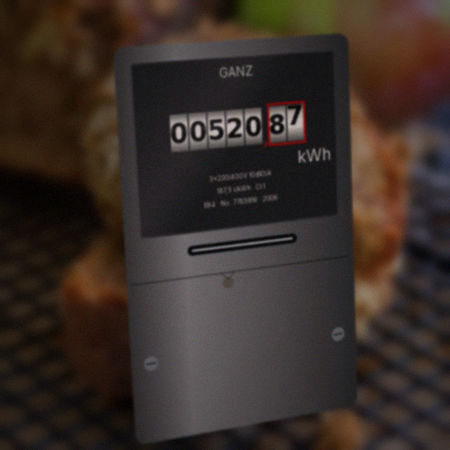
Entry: value=520.87 unit=kWh
